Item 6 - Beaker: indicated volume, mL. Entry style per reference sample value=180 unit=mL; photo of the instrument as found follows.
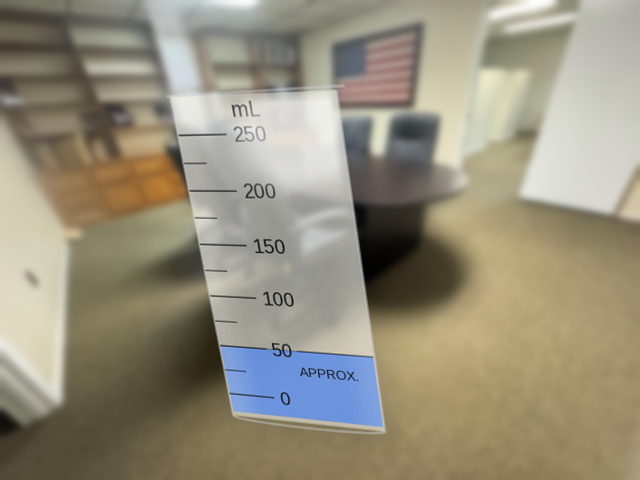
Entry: value=50 unit=mL
